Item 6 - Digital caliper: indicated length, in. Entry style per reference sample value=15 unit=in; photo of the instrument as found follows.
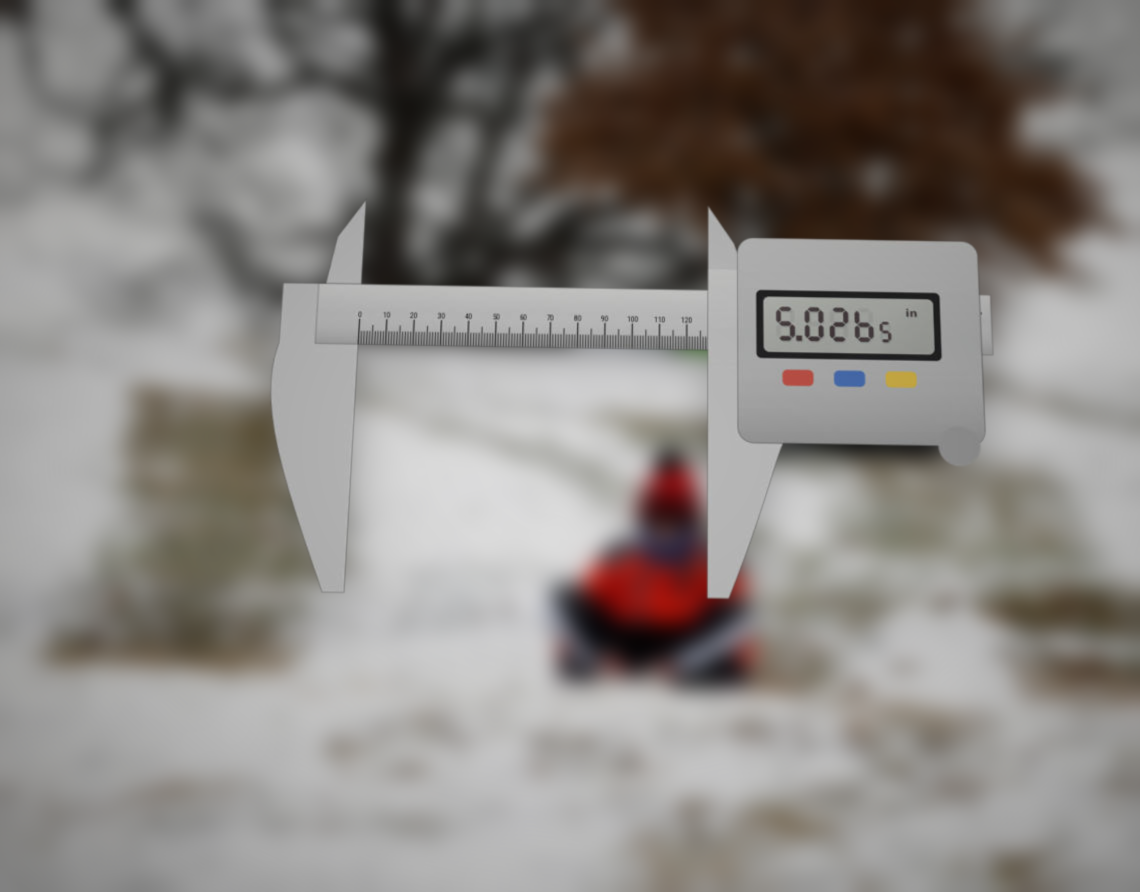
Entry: value=5.0265 unit=in
